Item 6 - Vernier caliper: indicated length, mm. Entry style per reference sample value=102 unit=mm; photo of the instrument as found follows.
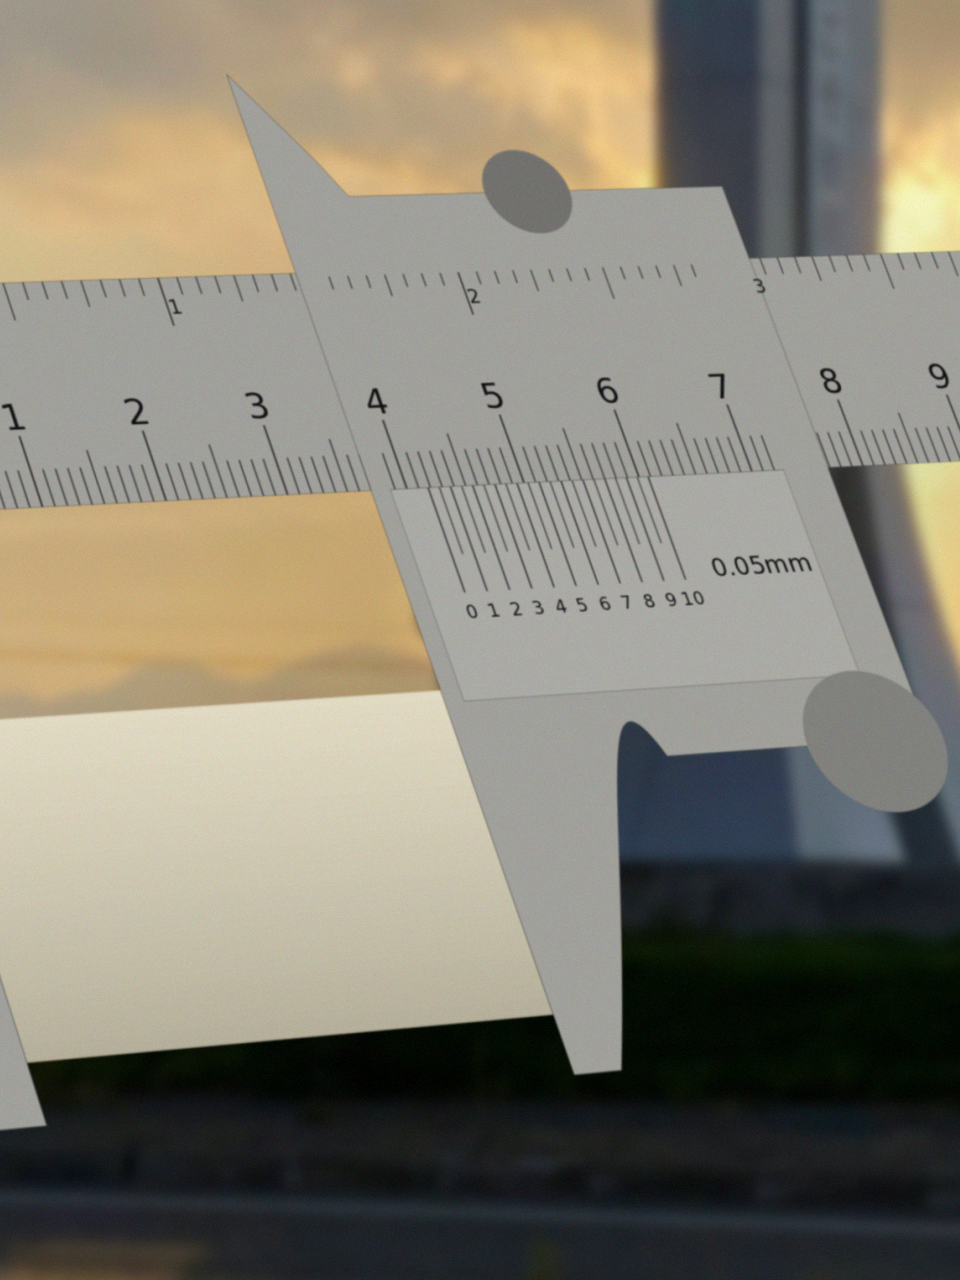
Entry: value=41.8 unit=mm
